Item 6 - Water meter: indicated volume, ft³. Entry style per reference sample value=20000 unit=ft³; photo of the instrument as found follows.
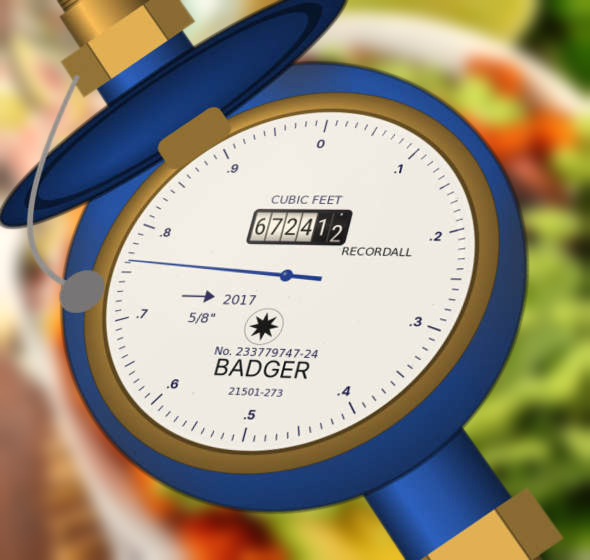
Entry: value=672411.76 unit=ft³
